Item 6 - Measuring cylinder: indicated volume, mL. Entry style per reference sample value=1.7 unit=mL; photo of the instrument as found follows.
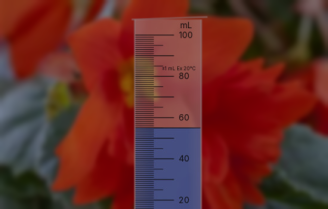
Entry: value=55 unit=mL
